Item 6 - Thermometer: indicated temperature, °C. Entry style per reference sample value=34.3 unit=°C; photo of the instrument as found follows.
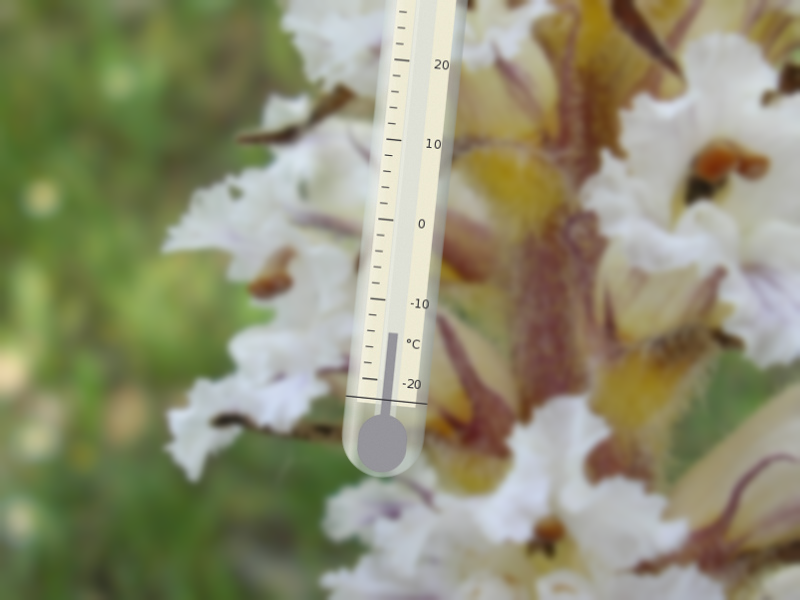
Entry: value=-14 unit=°C
